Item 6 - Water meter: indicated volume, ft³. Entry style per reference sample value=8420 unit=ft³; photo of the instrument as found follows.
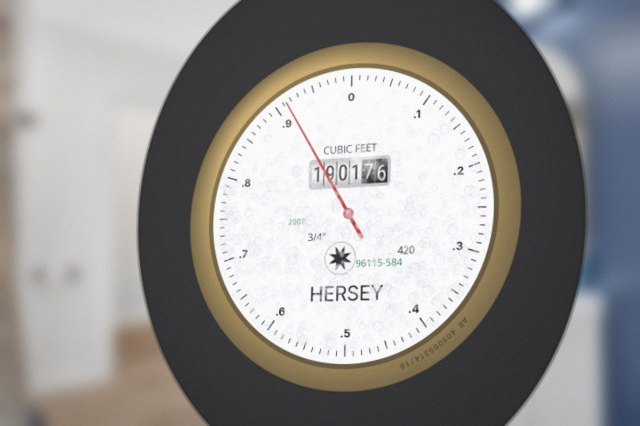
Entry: value=190175.91 unit=ft³
